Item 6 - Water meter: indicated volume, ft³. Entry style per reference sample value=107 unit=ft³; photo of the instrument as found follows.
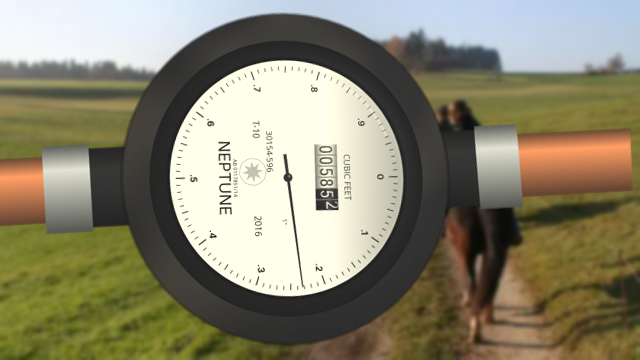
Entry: value=5852.23 unit=ft³
